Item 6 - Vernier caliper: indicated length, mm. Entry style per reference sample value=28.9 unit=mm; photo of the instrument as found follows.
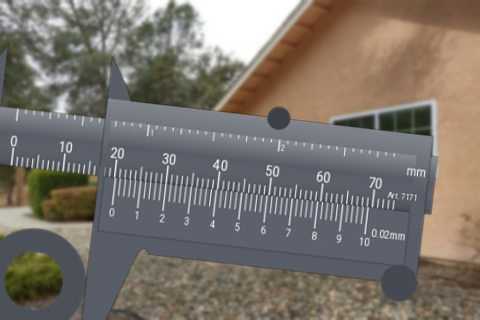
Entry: value=20.2 unit=mm
